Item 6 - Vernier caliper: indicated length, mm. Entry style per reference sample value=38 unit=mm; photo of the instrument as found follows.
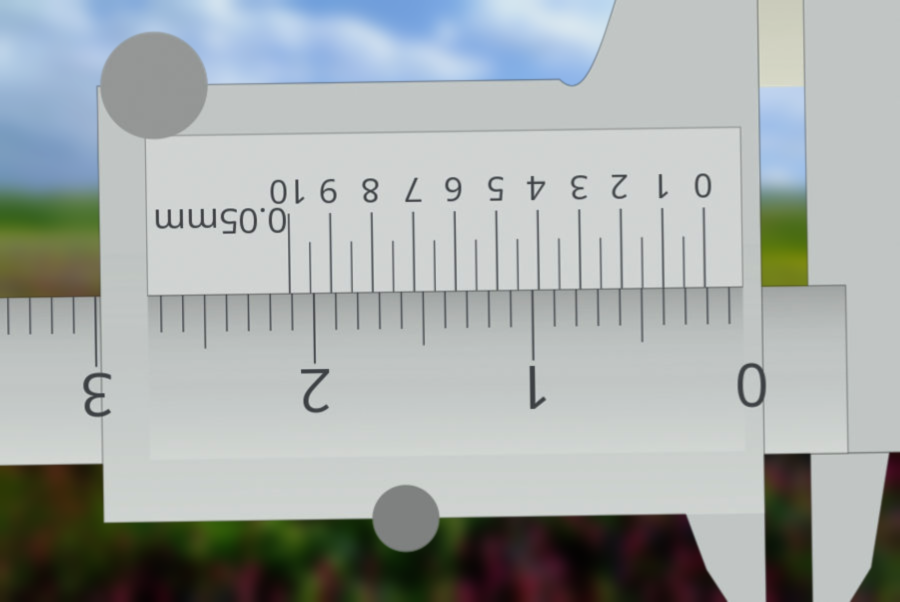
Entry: value=2.1 unit=mm
